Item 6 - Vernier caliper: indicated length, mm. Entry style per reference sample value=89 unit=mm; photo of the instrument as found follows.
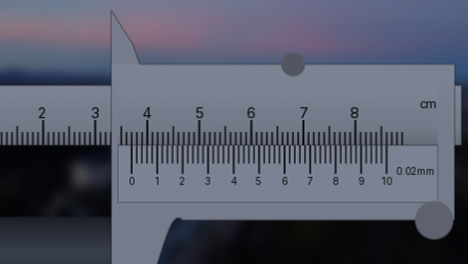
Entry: value=37.0 unit=mm
